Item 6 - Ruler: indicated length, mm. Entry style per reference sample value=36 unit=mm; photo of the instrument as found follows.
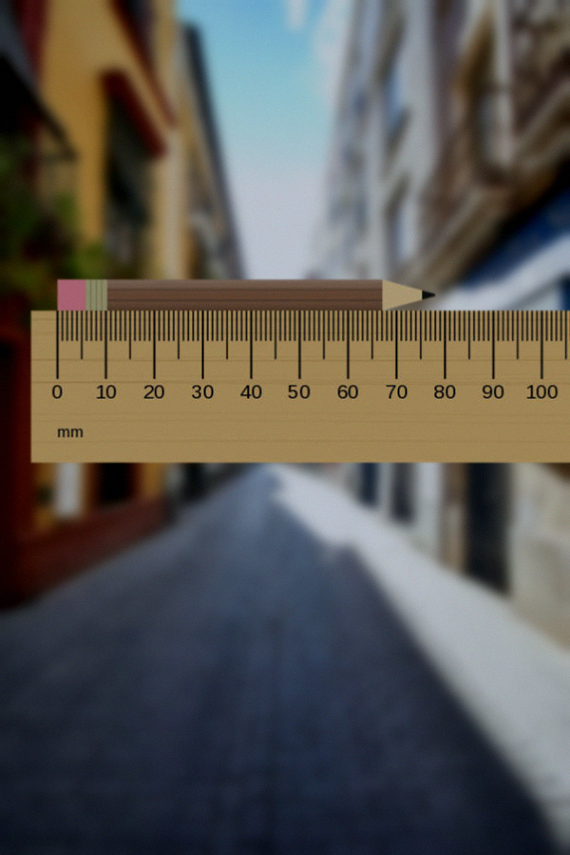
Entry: value=78 unit=mm
